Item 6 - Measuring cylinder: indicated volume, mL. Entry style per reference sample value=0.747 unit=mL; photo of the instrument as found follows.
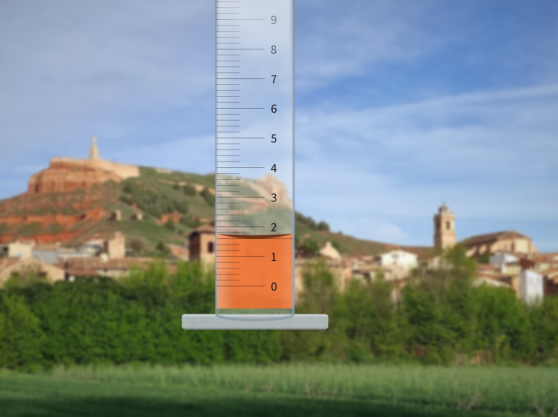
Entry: value=1.6 unit=mL
